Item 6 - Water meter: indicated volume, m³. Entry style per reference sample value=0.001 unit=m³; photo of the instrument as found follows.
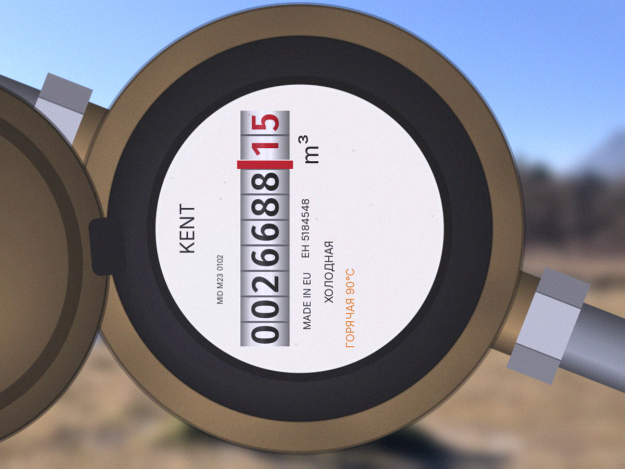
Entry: value=26688.15 unit=m³
